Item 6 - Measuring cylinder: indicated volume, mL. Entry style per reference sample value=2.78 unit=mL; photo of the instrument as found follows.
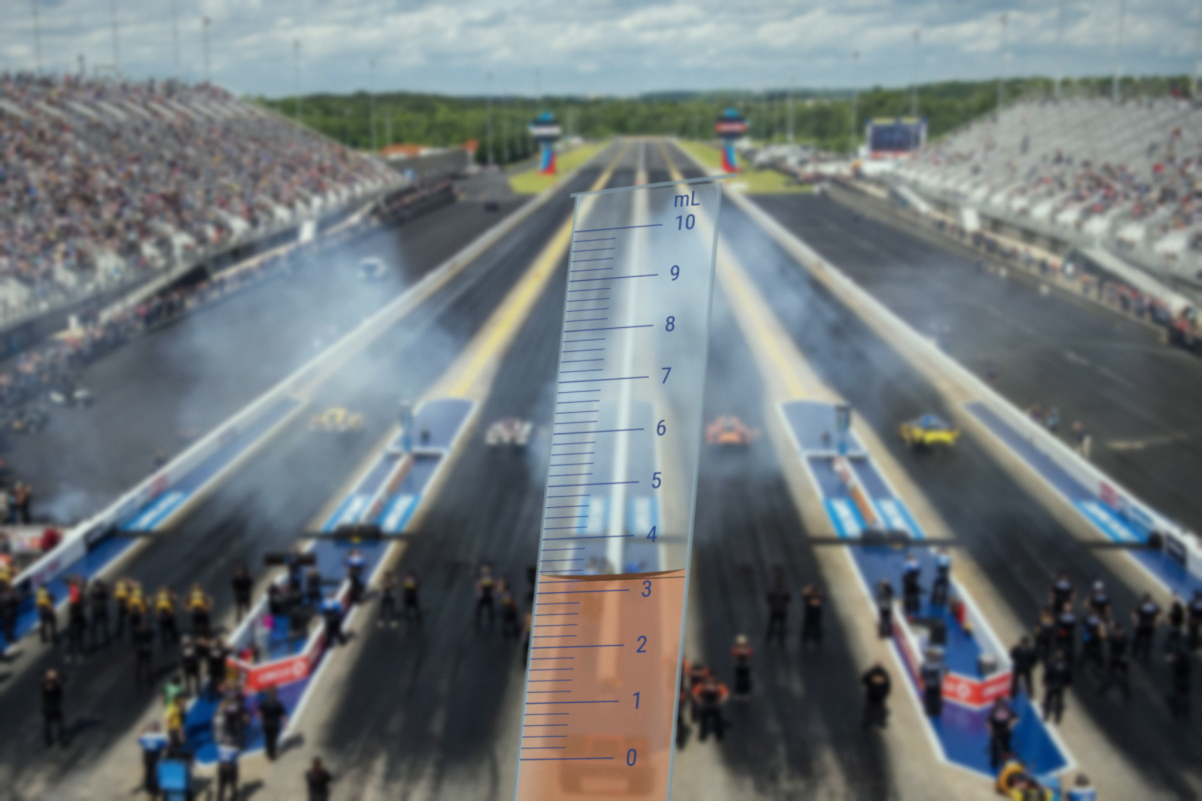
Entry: value=3.2 unit=mL
